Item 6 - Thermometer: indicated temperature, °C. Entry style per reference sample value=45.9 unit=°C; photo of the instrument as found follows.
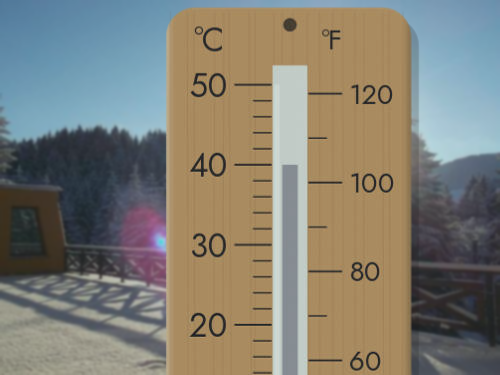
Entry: value=40 unit=°C
